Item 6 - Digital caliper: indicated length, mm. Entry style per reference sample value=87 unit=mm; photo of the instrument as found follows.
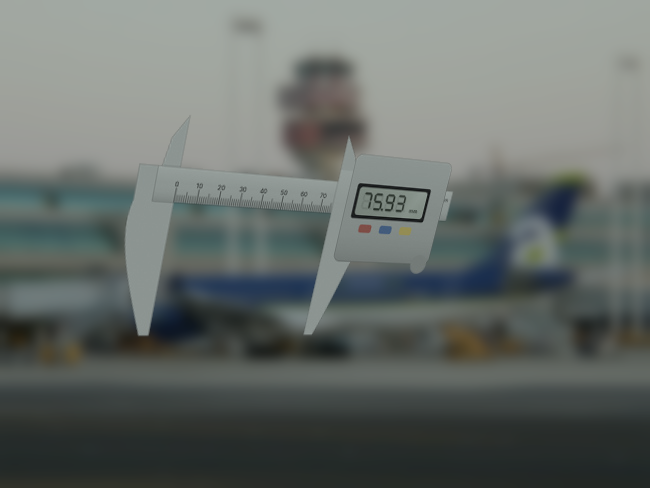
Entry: value=75.93 unit=mm
